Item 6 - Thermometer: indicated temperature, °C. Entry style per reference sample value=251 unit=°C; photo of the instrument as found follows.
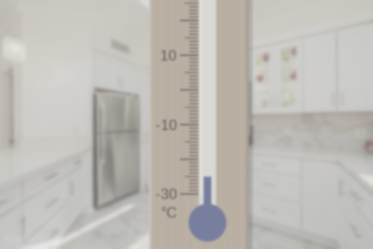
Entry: value=-25 unit=°C
